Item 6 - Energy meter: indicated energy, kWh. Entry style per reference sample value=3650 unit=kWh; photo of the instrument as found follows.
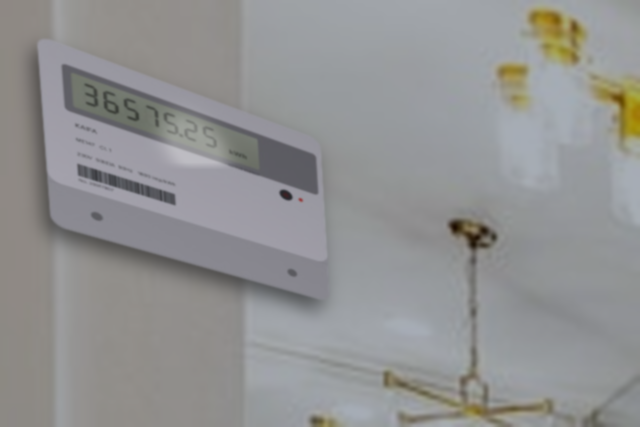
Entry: value=36575.25 unit=kWh
